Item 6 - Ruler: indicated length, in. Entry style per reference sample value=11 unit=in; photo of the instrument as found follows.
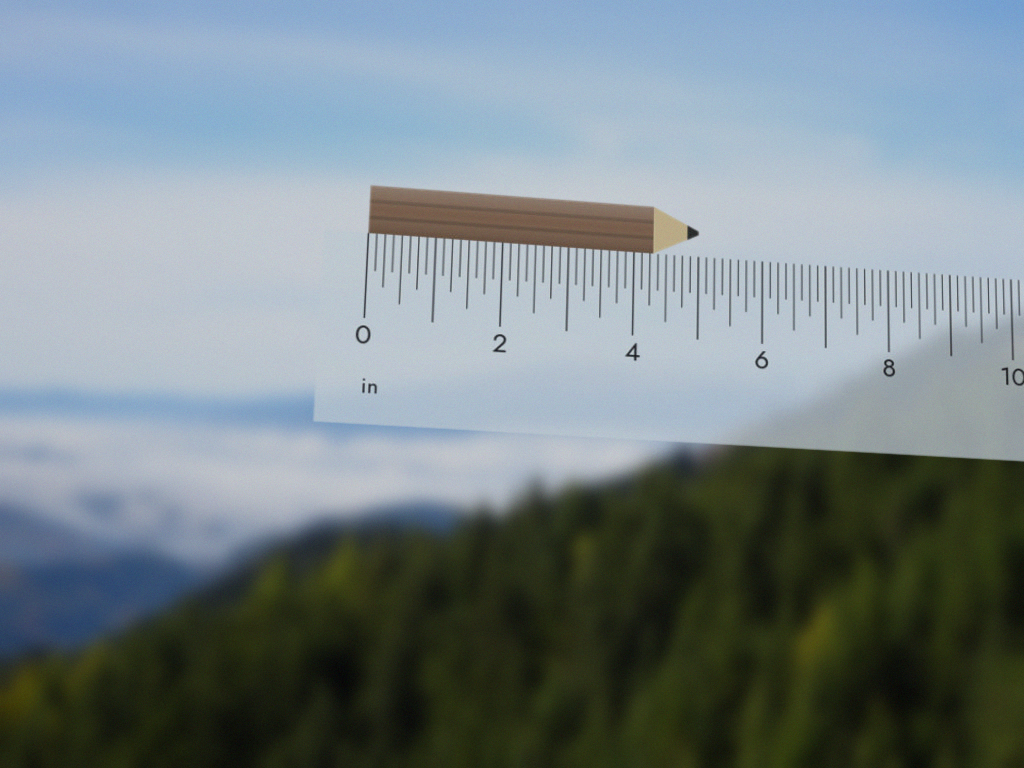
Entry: value=5 unit=in
